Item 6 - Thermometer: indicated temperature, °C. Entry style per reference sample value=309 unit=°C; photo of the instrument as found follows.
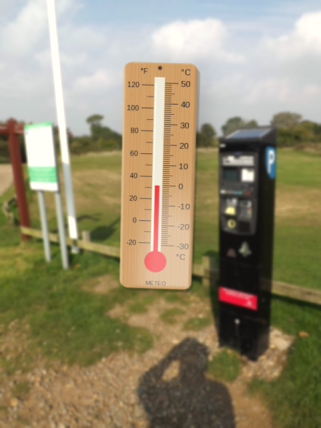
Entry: value=0 unit=°C
